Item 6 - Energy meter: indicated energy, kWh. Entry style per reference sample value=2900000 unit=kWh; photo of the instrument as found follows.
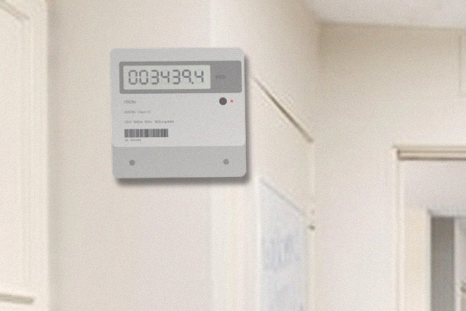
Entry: value=3439.4 unit=kWh
